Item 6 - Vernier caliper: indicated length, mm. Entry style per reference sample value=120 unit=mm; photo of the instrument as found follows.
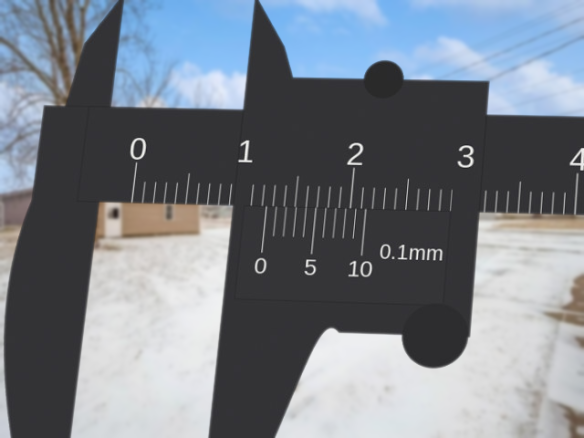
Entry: value=12.4 unit=mm
